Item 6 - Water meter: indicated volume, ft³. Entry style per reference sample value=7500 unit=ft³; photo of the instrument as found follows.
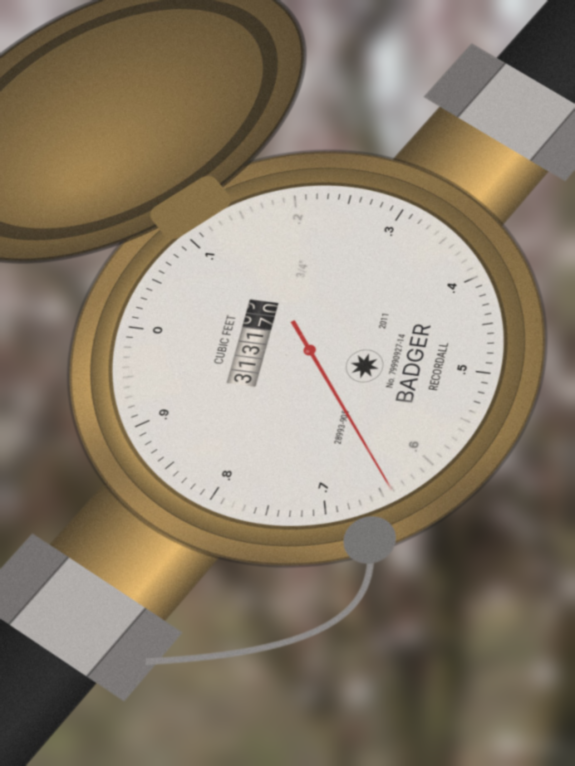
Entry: value=313169.64 unit=ft³
